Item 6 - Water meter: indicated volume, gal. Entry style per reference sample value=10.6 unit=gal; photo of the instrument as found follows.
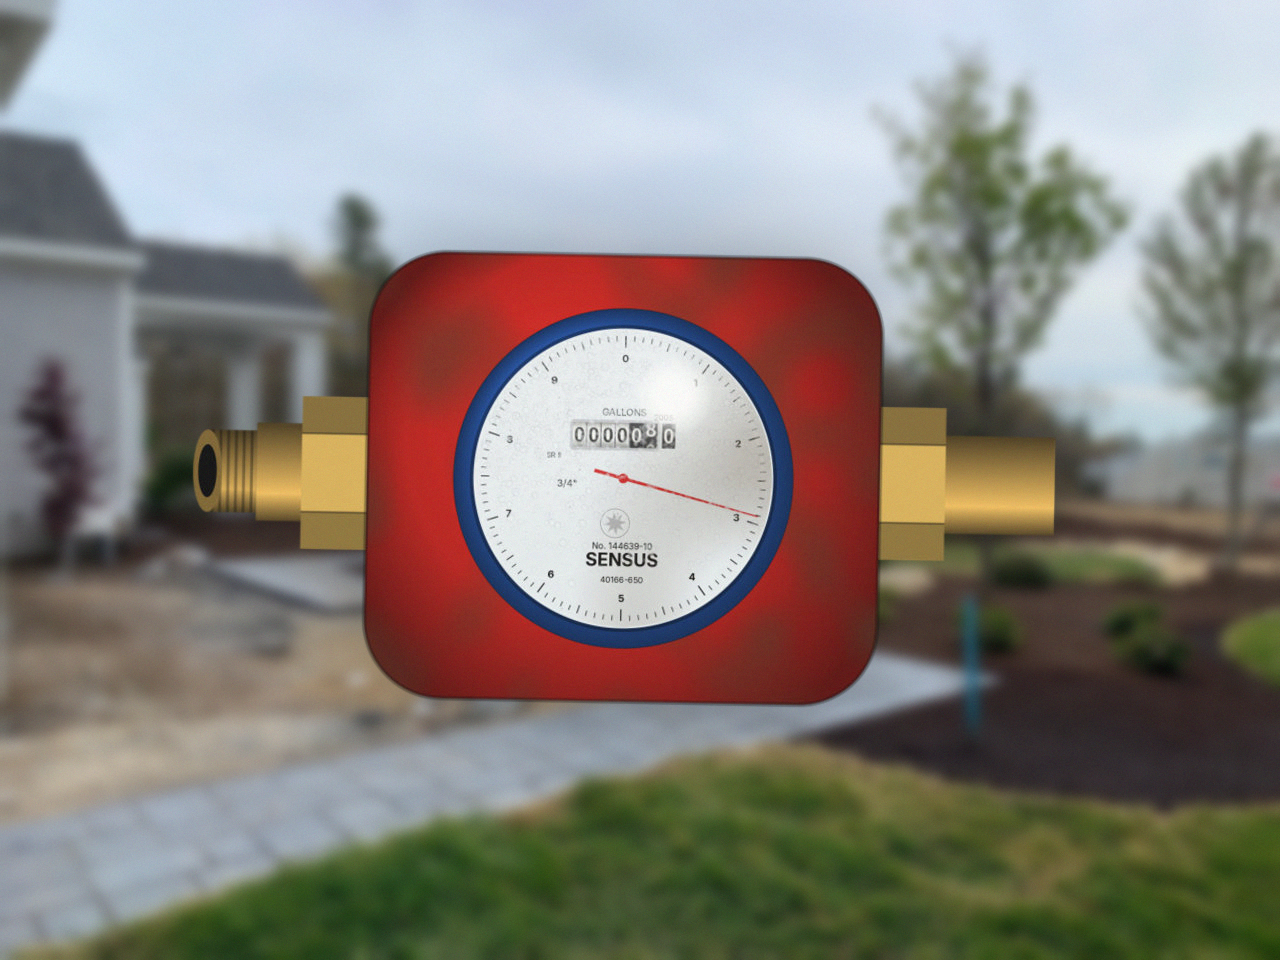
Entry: value=82.9 unit=gal
